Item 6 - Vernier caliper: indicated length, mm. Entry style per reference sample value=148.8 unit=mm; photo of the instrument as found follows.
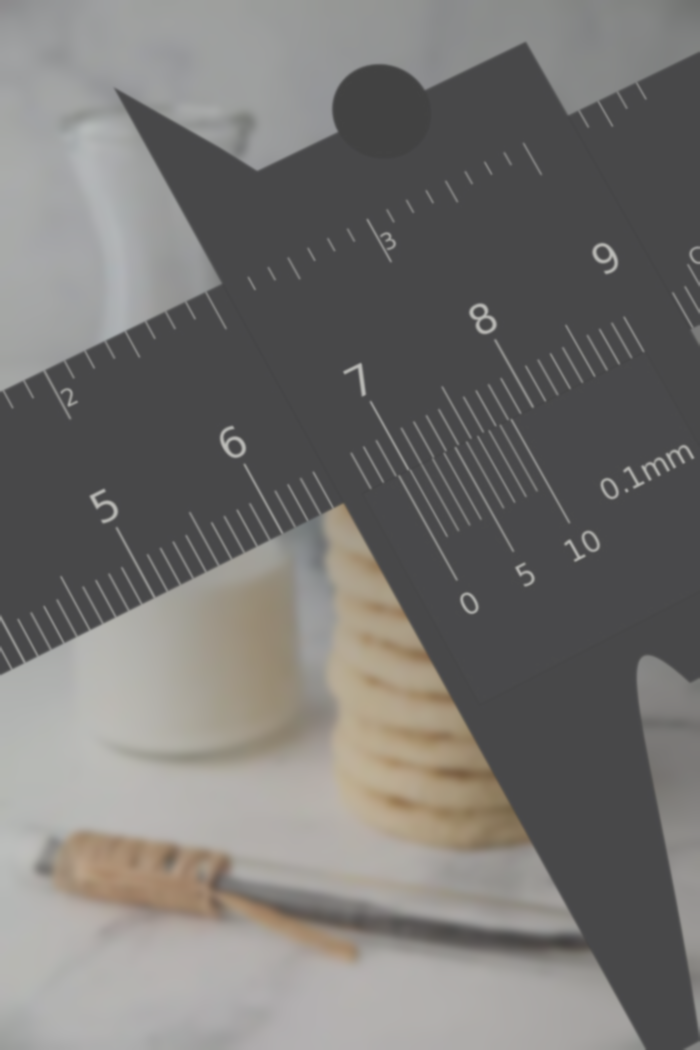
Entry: value=69.2 unit=mm
